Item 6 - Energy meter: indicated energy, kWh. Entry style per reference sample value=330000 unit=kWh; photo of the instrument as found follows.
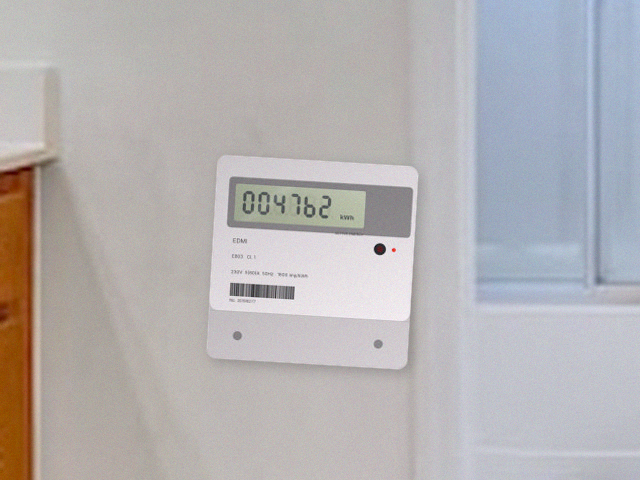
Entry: value=4762 unit=kWh
